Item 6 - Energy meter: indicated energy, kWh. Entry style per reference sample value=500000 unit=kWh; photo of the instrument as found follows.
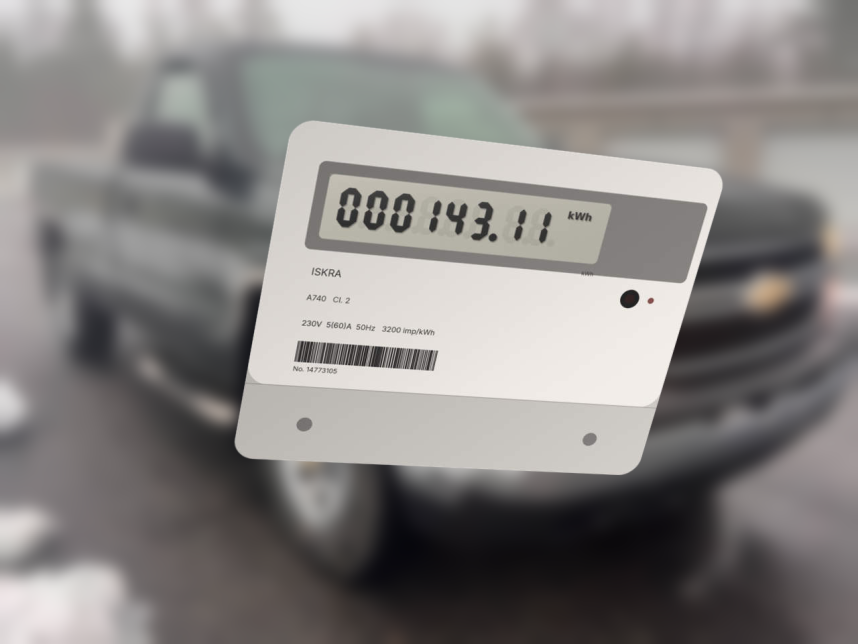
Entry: value=143.11 unit=kWh
